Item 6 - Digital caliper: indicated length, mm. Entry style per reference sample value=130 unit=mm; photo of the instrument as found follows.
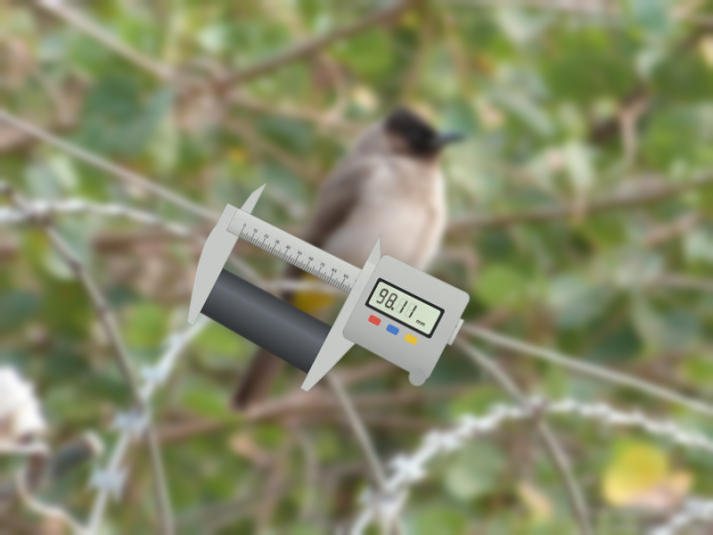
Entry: value=98.11 unit=mm
